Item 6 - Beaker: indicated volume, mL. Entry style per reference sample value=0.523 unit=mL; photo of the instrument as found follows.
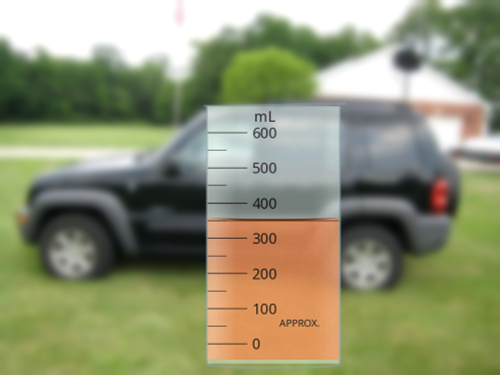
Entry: value=350 unit=mL
